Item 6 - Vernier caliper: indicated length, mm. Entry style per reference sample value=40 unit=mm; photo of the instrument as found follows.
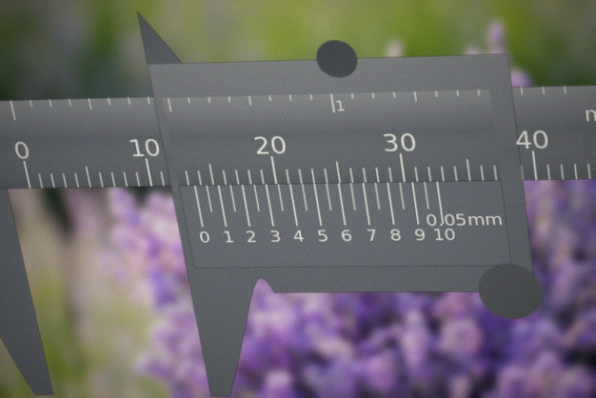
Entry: value=13.5 unit=mm
